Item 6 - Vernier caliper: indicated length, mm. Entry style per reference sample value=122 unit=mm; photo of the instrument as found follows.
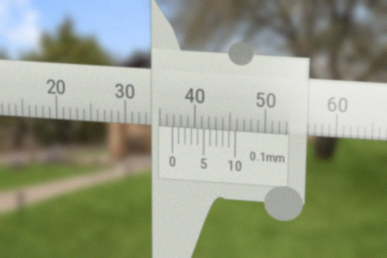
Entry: value=36.8 unit=mm
